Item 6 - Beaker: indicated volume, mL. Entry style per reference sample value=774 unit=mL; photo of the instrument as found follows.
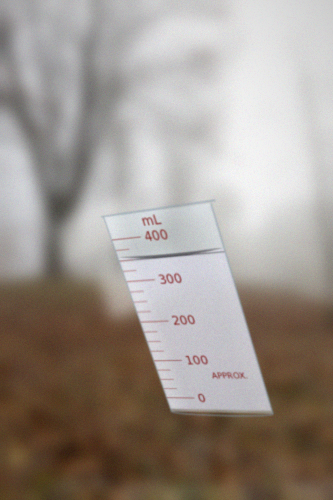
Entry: value=350 unit=mL
